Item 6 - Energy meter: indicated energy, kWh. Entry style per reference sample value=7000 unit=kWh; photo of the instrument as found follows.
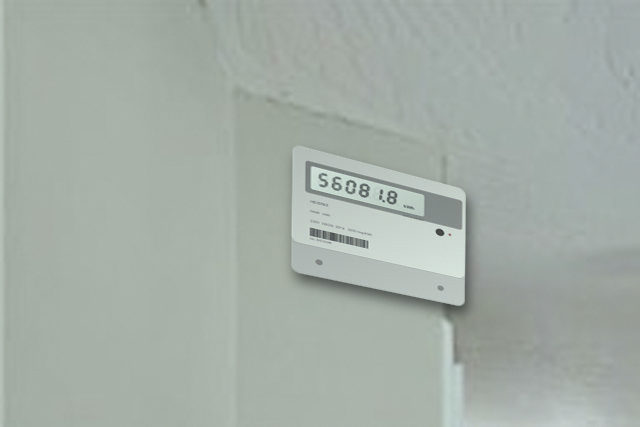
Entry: value=56081.8 unit=kWh
